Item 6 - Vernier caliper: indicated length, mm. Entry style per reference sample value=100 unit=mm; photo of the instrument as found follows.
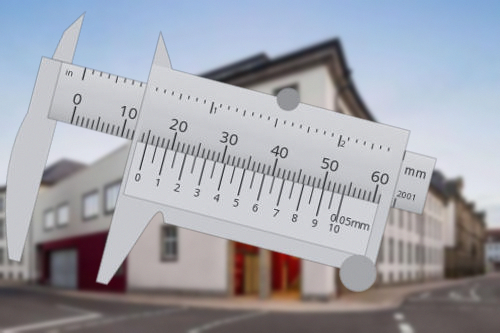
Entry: value=15.0 unit=mm
